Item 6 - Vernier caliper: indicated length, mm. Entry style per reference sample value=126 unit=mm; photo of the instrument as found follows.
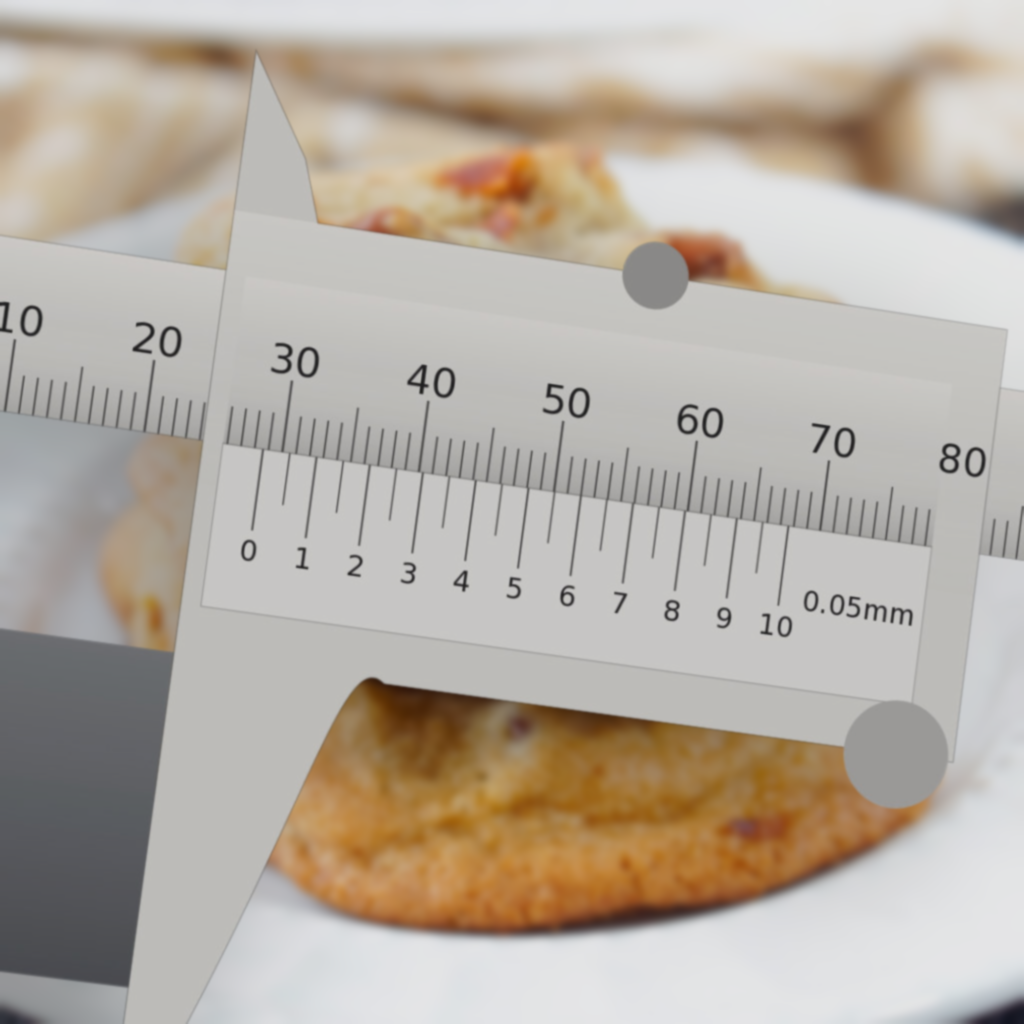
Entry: value=28.6 unit=mm
